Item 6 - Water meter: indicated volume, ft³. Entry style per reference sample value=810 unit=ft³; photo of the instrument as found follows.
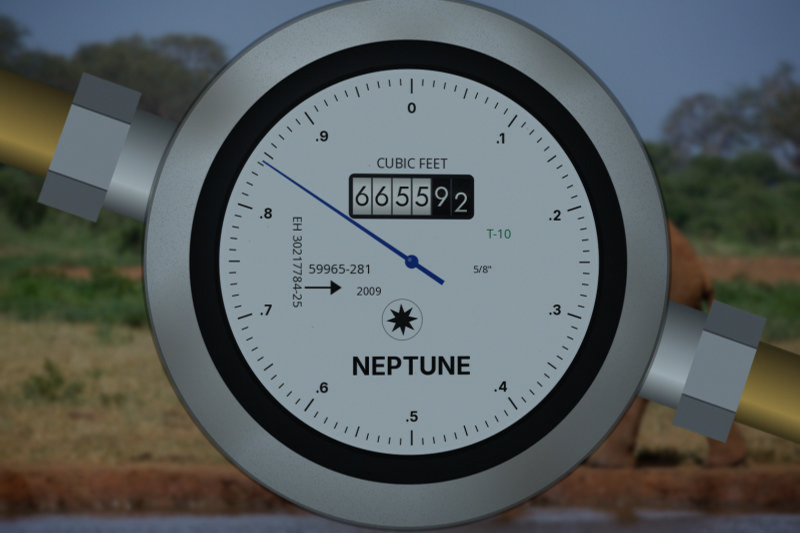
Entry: value=665591.84 unit=ft³
